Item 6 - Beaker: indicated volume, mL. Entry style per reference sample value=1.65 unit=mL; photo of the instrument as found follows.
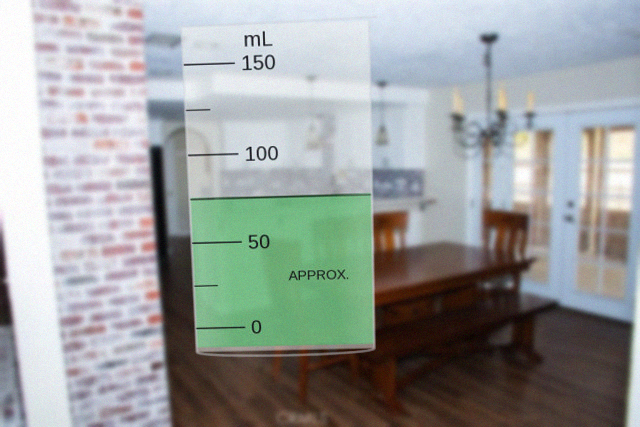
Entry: value=75 unit=mL
